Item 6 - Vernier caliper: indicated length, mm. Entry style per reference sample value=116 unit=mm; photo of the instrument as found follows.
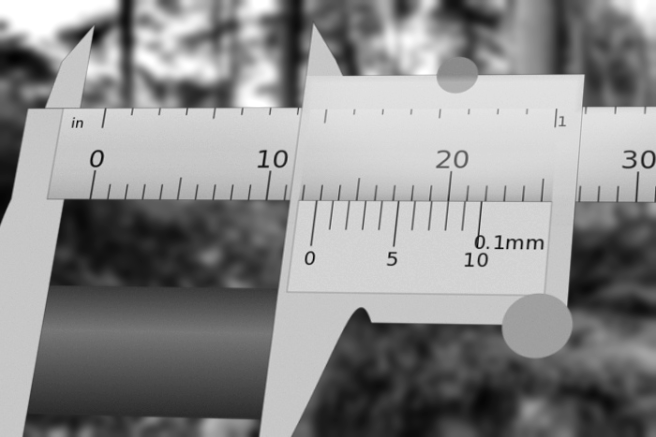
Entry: value=12.8 unit=mm
